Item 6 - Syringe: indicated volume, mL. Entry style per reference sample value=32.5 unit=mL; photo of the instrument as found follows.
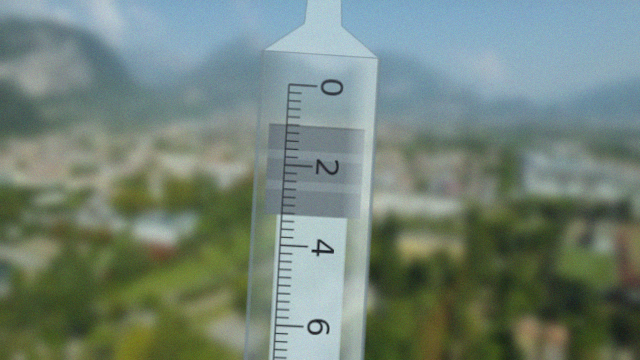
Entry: value=1 unit=mL
